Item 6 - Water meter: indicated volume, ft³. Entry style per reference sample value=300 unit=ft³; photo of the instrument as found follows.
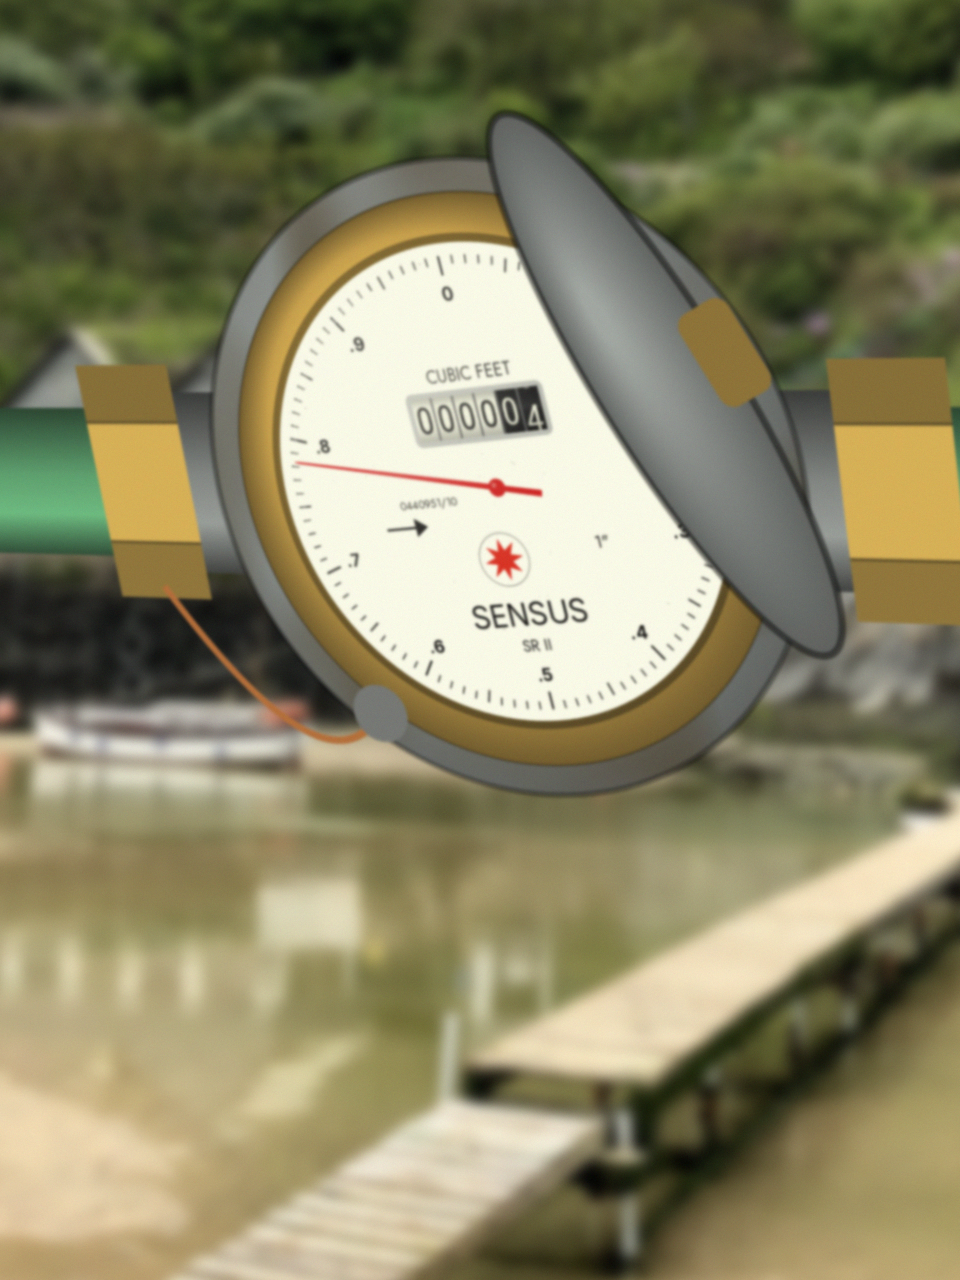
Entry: value=3.78 unit=ft³
